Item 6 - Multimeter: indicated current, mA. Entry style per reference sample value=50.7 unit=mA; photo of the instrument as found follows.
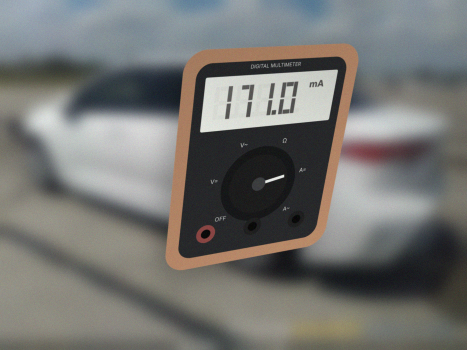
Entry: value=171.0 unit=mA
